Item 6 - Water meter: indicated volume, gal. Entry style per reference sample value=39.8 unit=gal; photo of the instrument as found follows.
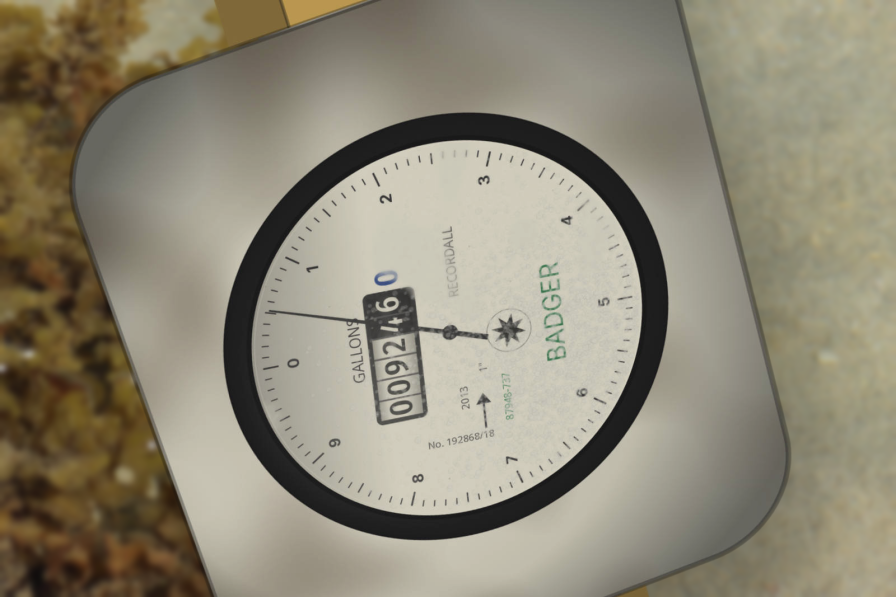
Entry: value=92460.5 unit=gal
